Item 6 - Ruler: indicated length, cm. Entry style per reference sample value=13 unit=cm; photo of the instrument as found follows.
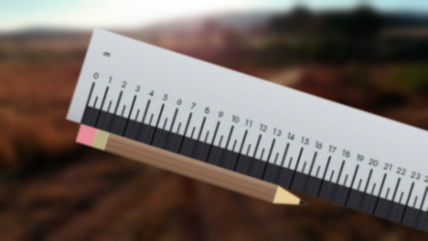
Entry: value=16.5 unit=cm
